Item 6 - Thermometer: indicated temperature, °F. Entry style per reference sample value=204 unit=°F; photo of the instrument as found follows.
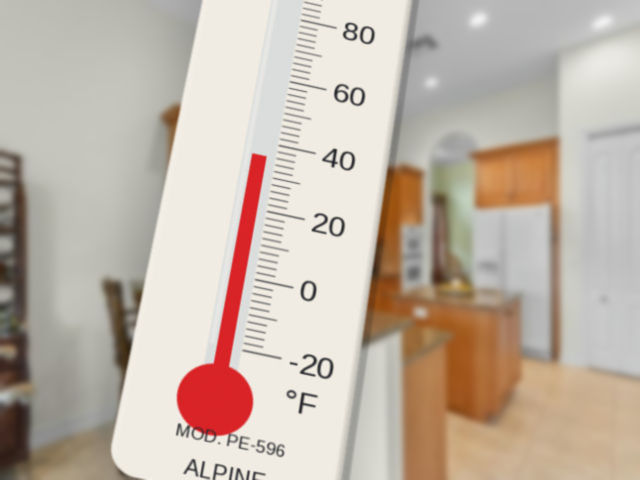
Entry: value=36 unit=°F
